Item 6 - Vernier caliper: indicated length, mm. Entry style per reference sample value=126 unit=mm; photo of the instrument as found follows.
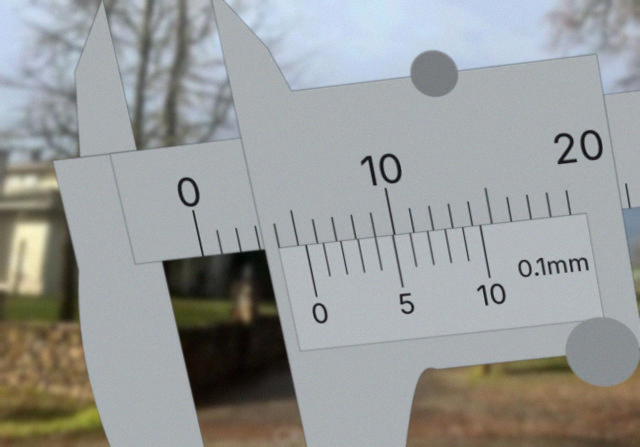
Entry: value=5.4 unit=mm
